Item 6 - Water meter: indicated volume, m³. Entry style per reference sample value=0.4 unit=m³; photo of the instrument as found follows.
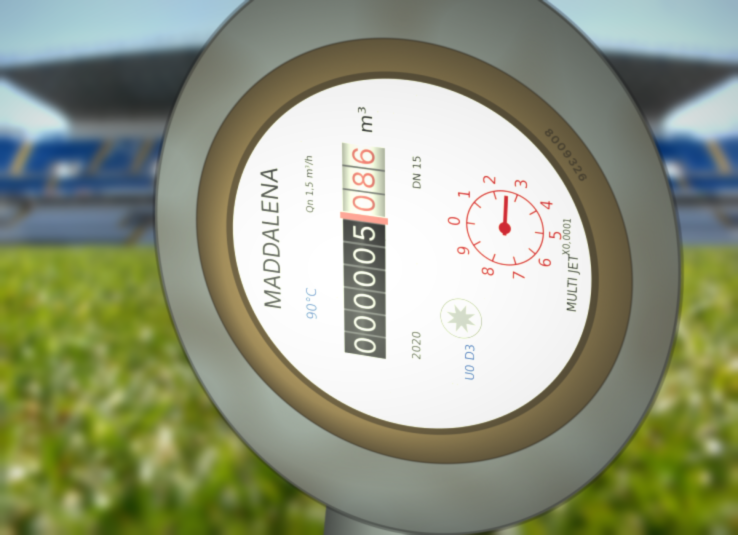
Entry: value=5.0862 unit=m³
